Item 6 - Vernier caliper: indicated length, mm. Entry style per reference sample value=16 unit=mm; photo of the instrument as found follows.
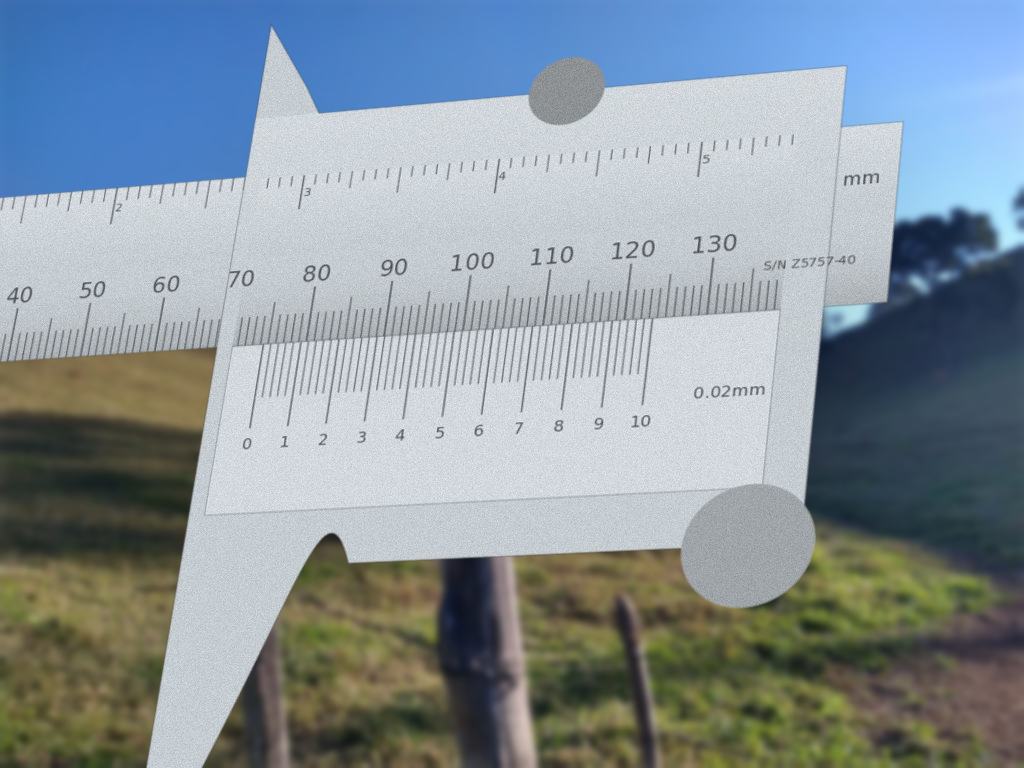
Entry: value=74.4 unit=mm
